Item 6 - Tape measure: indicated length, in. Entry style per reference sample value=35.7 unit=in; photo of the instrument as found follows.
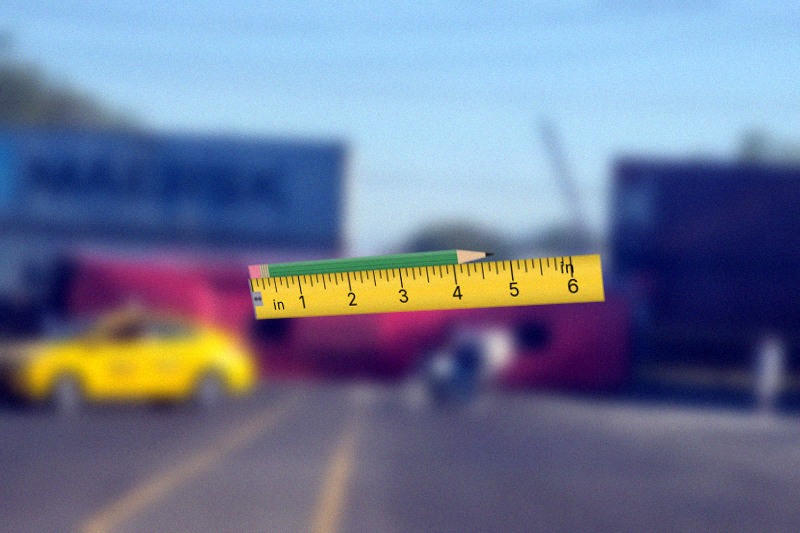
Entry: value=4.75 unit=in
